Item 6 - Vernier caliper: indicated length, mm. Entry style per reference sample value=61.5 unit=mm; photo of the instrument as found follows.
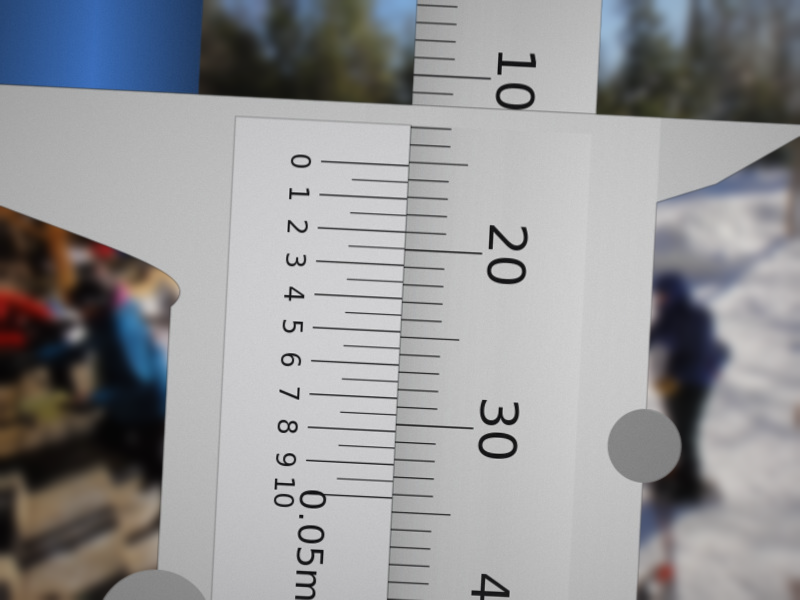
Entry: value=15.2 unit=mm
